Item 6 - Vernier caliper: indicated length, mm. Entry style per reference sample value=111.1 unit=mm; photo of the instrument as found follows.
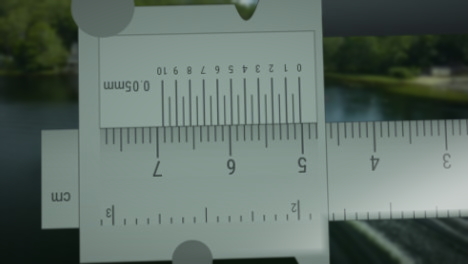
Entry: value=50.2 unit=mm
